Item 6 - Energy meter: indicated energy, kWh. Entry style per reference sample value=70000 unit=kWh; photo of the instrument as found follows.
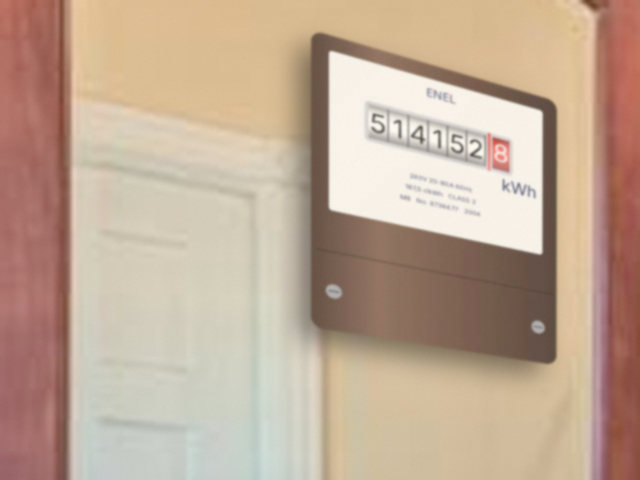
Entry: value=514152.8 unit=kWh
